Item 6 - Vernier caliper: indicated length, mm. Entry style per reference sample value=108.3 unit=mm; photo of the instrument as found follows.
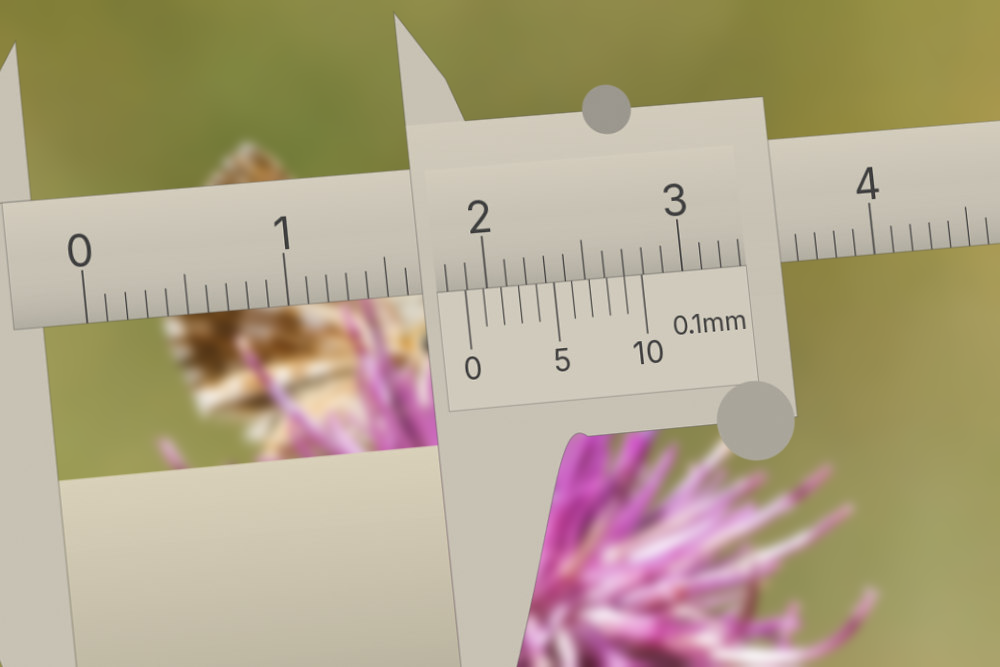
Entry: value=18.9 unit=mm
